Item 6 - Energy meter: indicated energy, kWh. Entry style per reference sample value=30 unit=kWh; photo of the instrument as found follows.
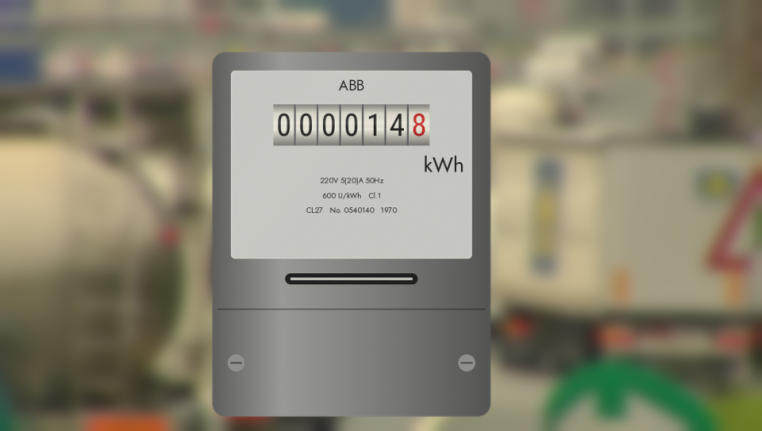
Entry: value=14.8 unit=kWh
